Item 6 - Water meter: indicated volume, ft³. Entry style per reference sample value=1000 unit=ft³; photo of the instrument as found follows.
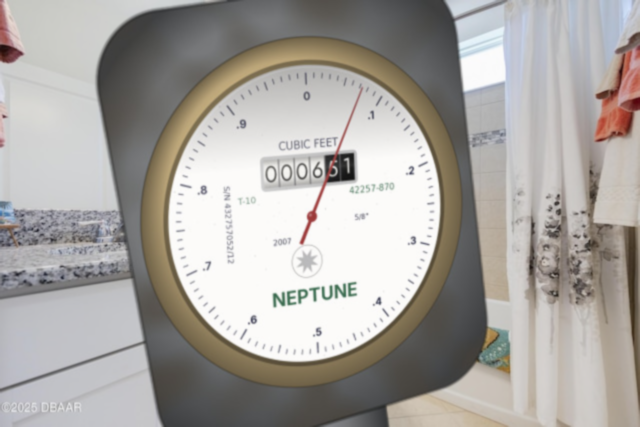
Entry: value=651.07 unit=ft³
